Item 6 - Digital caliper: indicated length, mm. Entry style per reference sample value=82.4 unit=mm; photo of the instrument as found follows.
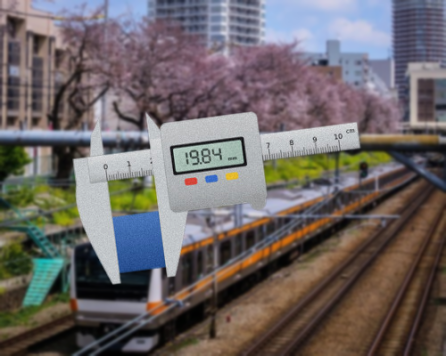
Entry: value=19.84 unit=mm
